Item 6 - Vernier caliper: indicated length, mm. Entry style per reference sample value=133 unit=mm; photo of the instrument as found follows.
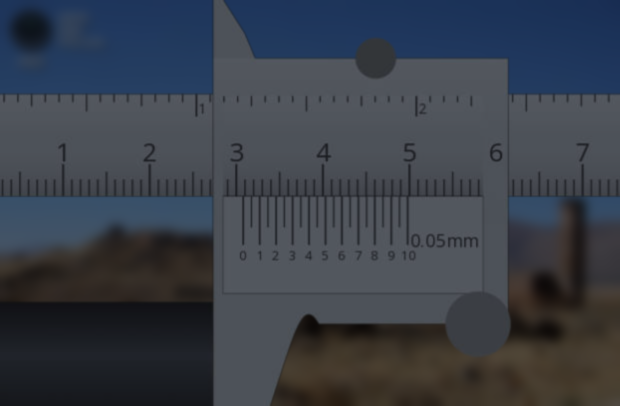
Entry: value=30.8 unit=mm
